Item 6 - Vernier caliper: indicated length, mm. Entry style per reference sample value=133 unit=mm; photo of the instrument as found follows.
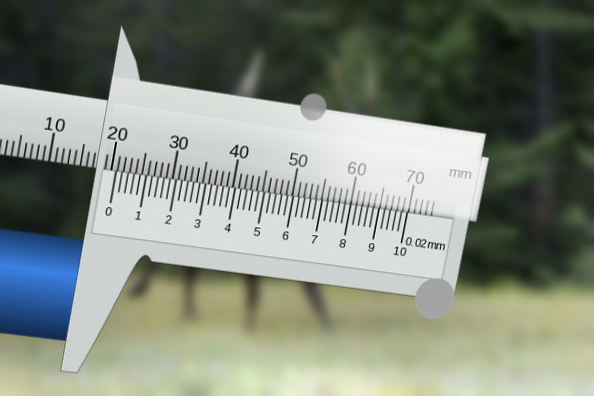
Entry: value=20.8 unit=mm
